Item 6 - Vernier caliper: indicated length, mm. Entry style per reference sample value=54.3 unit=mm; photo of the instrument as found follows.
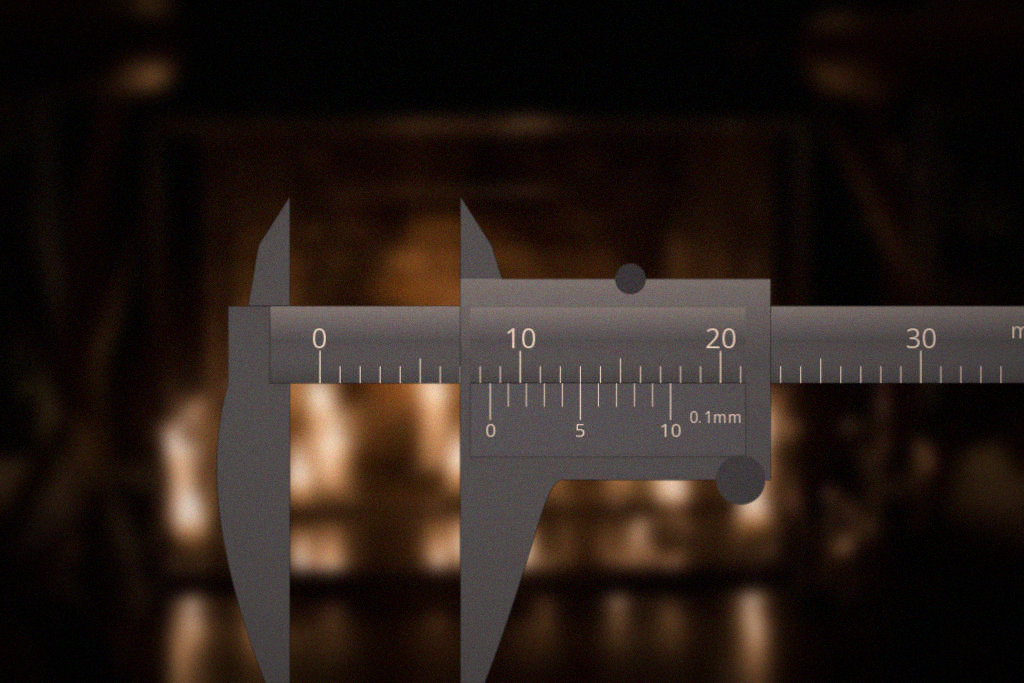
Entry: value=8.5 unit=mm
